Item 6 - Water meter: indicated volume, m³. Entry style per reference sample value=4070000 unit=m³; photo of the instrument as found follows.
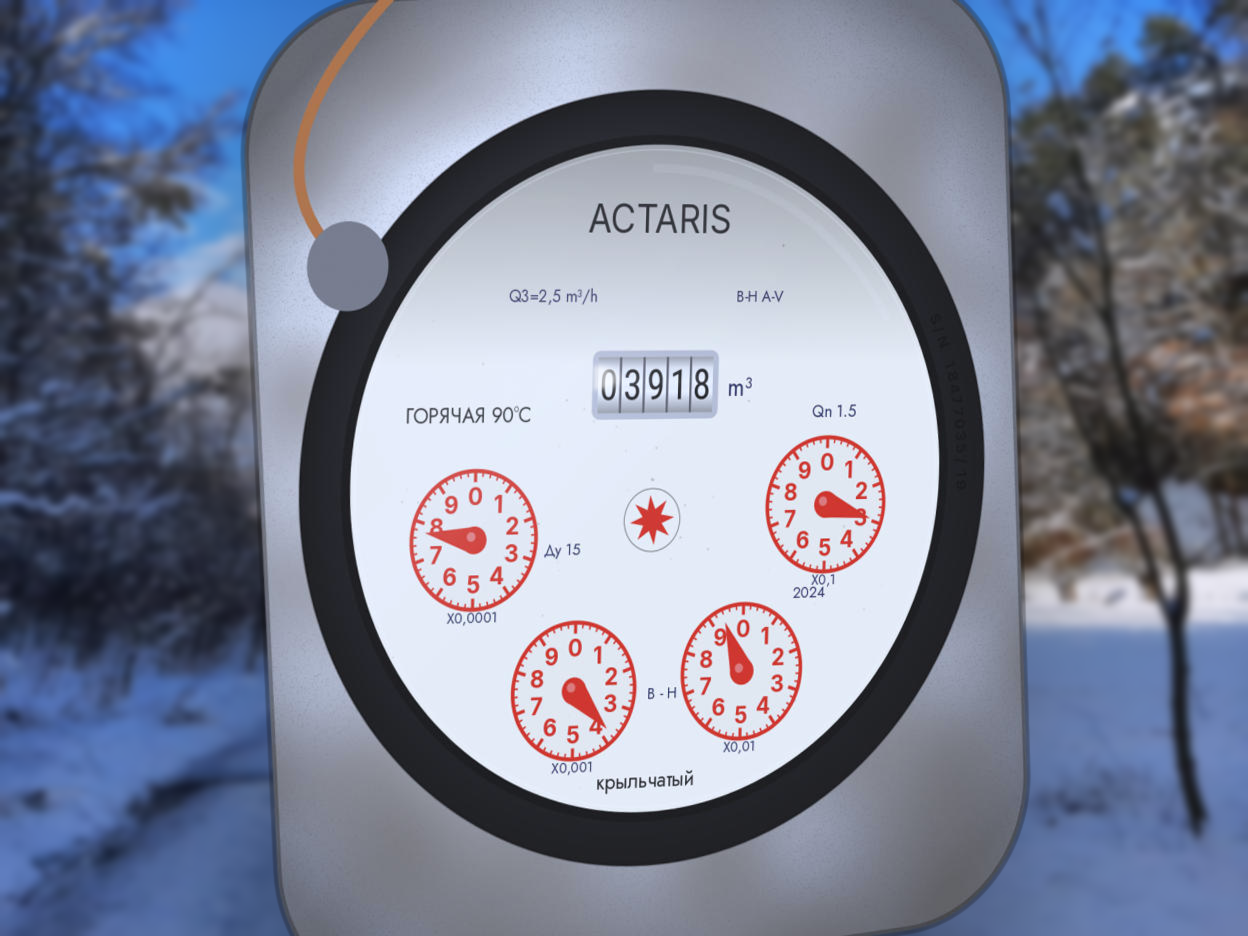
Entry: value=3918.2937 unit=m³
